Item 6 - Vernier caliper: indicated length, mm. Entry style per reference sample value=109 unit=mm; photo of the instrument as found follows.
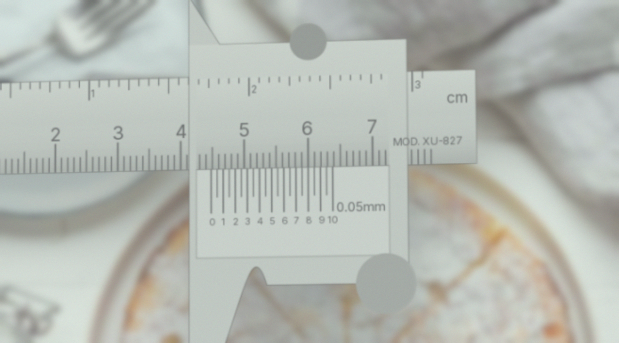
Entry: value=44.8 unit=mm
